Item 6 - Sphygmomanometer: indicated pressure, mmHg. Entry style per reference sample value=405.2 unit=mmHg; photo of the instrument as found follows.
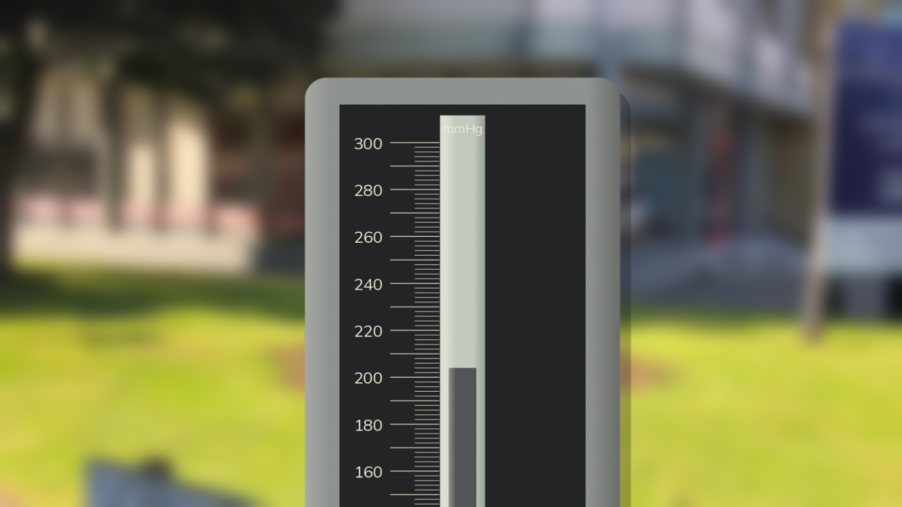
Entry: value=204 unit=mmHg
